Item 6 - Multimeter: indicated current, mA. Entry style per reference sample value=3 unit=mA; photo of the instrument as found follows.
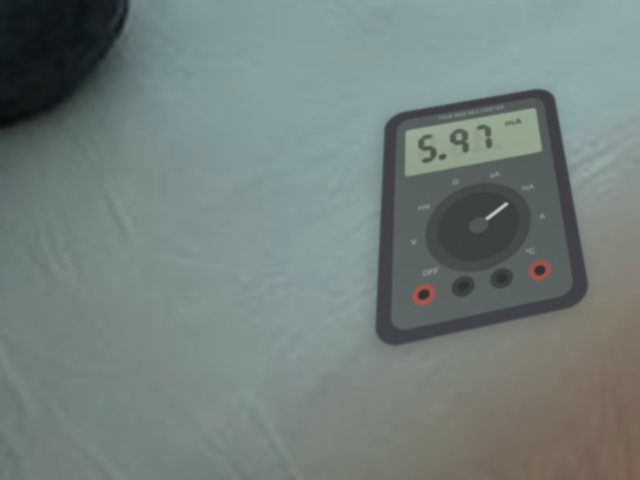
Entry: value=5.97 unit=mA
